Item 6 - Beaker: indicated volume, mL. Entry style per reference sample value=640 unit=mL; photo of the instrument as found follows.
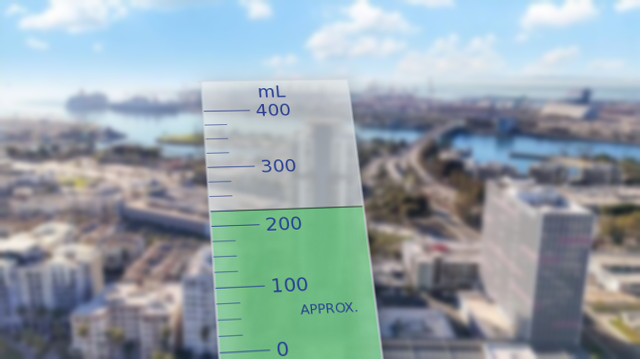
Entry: value=225 unit=mL
